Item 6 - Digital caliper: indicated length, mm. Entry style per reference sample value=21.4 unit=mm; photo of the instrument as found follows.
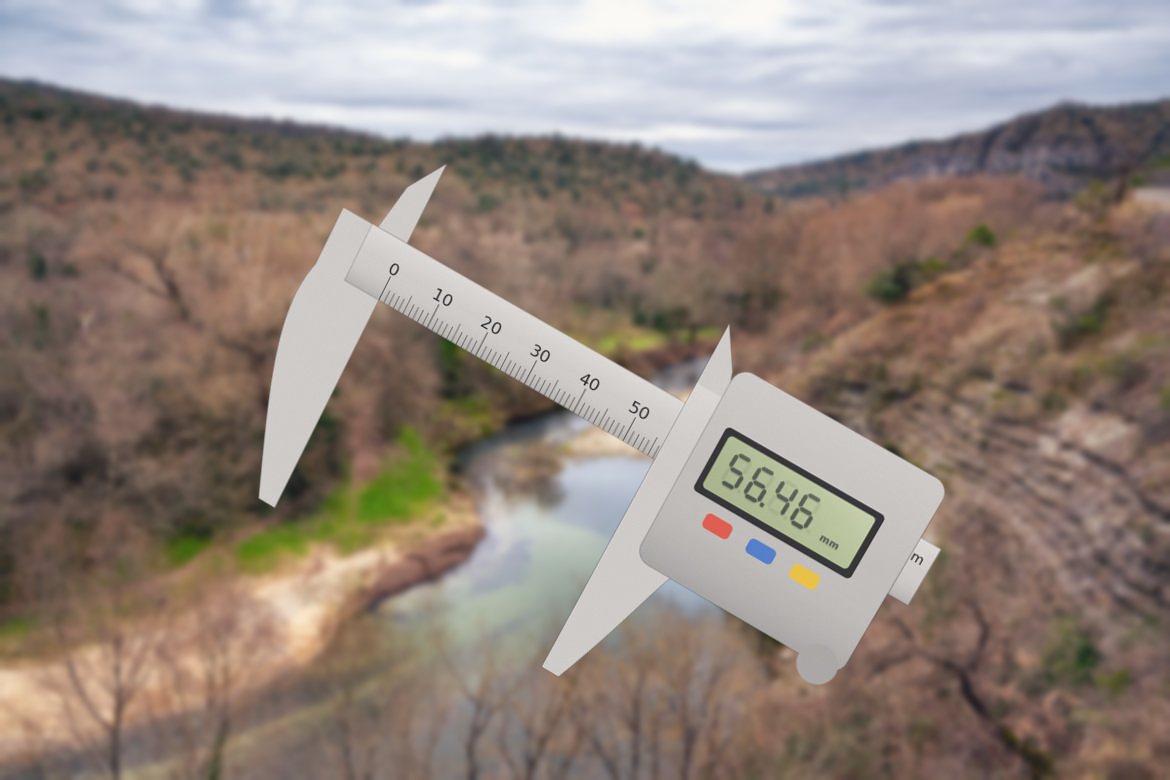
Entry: value=56.46 unit=mm
